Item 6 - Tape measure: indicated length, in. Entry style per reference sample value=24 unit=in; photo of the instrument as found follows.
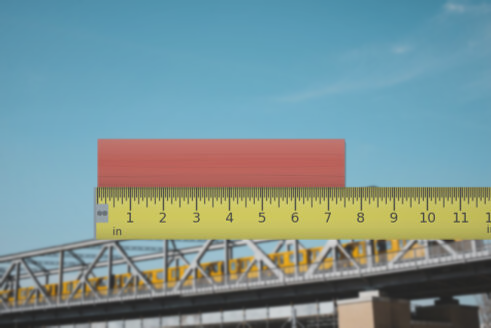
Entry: value=7.5 unit=in
